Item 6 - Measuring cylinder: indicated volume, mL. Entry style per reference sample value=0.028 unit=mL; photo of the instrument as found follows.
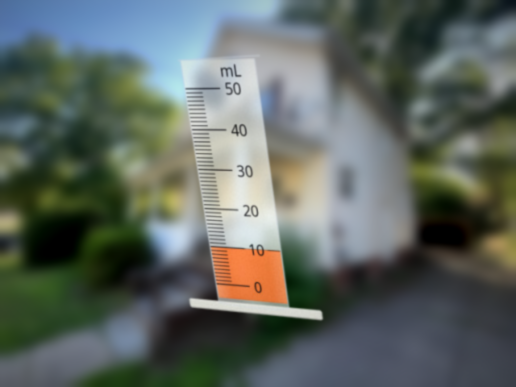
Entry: value=10 unit=mL
